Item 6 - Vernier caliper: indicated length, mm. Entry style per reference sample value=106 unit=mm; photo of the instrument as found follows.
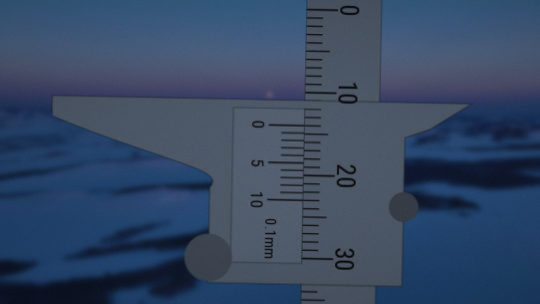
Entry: value=14.0 unit=mm
